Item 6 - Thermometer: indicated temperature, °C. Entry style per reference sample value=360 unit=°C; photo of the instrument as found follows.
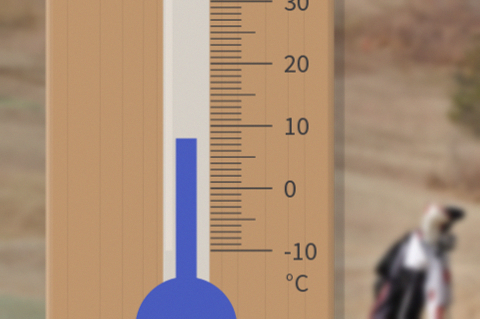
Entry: value=8 unit=°C
